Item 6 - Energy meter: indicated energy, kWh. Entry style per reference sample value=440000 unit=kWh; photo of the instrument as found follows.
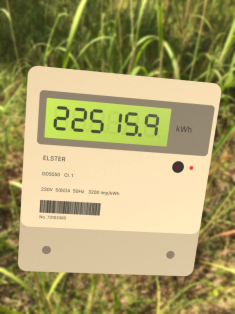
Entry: value=22515.9 unit=kWh
